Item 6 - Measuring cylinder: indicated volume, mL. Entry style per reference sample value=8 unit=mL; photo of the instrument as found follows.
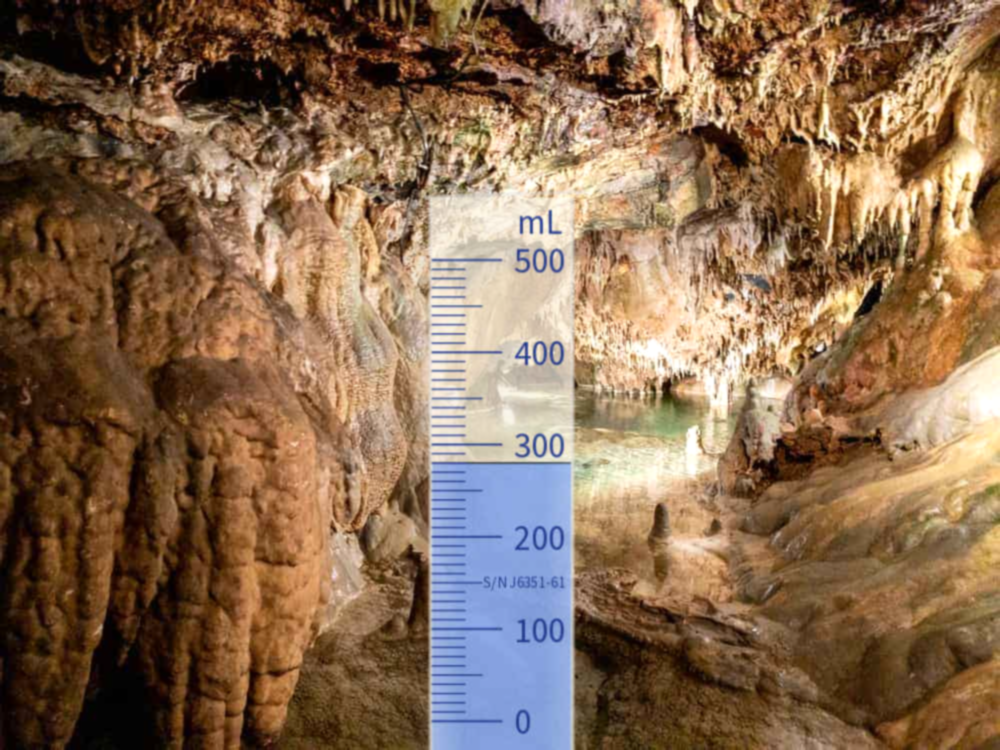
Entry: value=280 unit=mL
